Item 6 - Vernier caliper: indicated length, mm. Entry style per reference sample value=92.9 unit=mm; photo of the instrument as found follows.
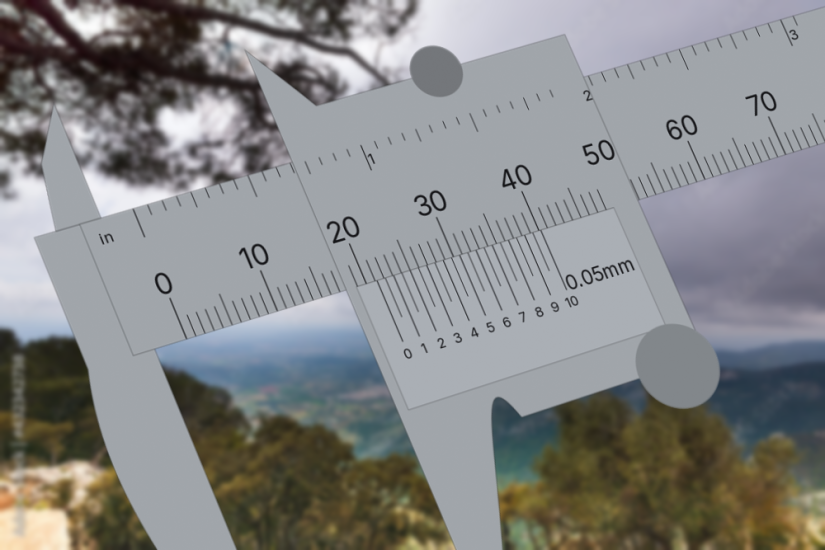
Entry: value=21.2 unit=mm
